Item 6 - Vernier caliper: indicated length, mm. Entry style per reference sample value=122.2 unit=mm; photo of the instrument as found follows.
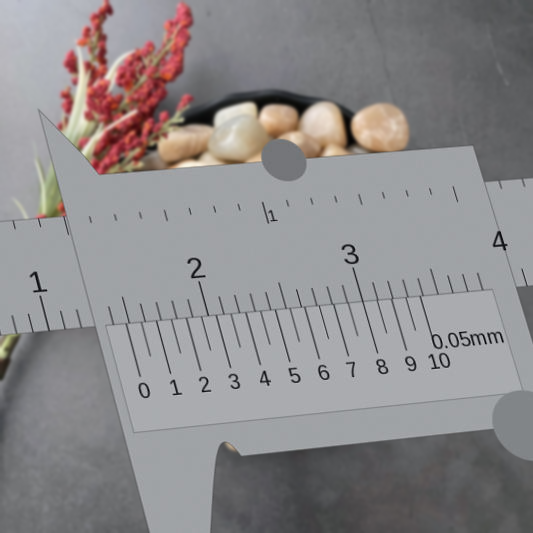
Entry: value=14.8 unit=mm
